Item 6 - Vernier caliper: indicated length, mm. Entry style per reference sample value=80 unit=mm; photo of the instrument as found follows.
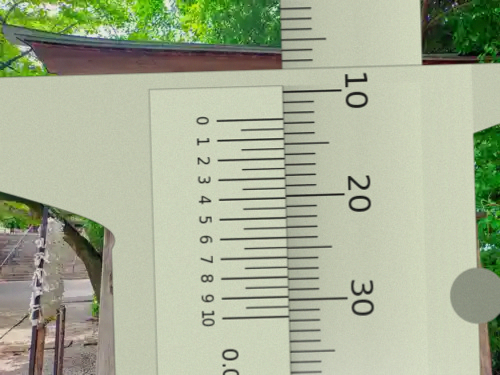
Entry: value=12.6 unit=mm
